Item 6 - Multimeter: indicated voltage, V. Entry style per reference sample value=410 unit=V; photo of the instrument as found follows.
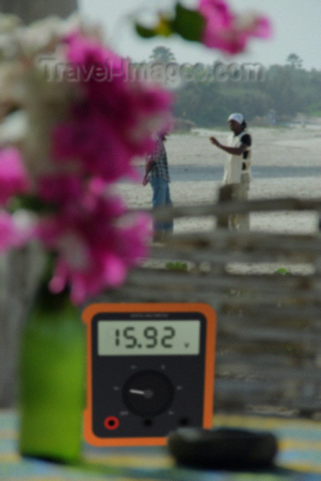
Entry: value=15.92 unit=V
